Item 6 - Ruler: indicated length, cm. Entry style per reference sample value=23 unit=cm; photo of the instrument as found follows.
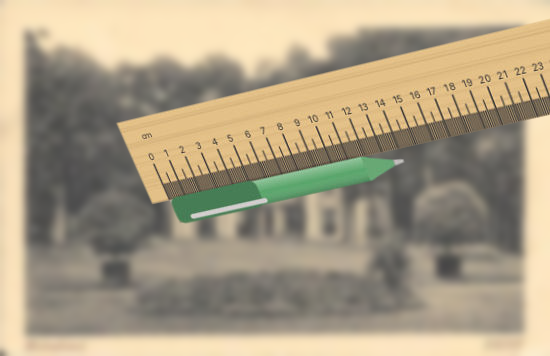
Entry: value=14 unit=cm
